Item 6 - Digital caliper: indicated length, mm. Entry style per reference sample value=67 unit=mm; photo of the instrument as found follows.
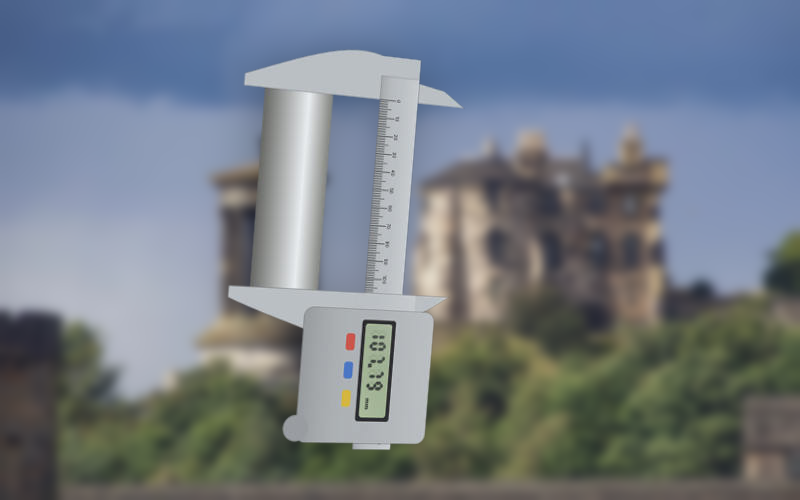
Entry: value=107.79 unit=mm
